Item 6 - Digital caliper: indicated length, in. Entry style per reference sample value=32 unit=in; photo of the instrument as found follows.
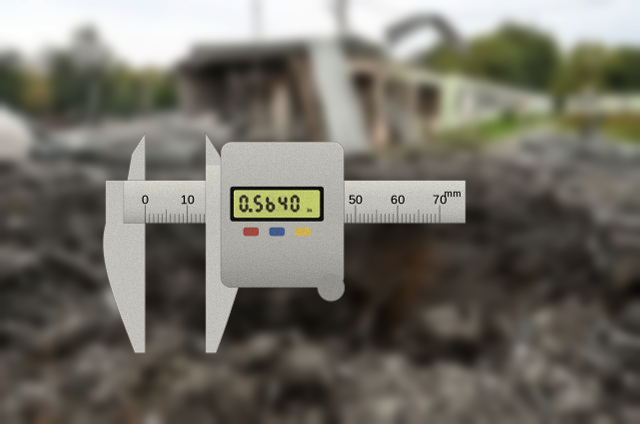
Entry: value=0.5640 unit=in
